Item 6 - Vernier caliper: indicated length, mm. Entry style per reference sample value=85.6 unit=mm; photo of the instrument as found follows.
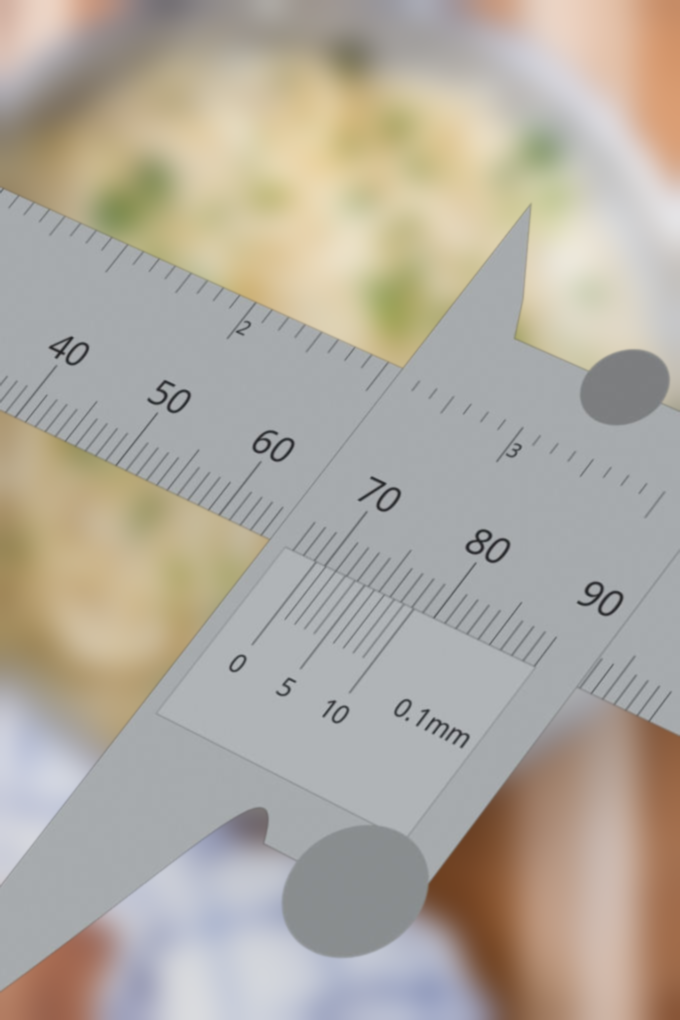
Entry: value=69.2 unit=mm
